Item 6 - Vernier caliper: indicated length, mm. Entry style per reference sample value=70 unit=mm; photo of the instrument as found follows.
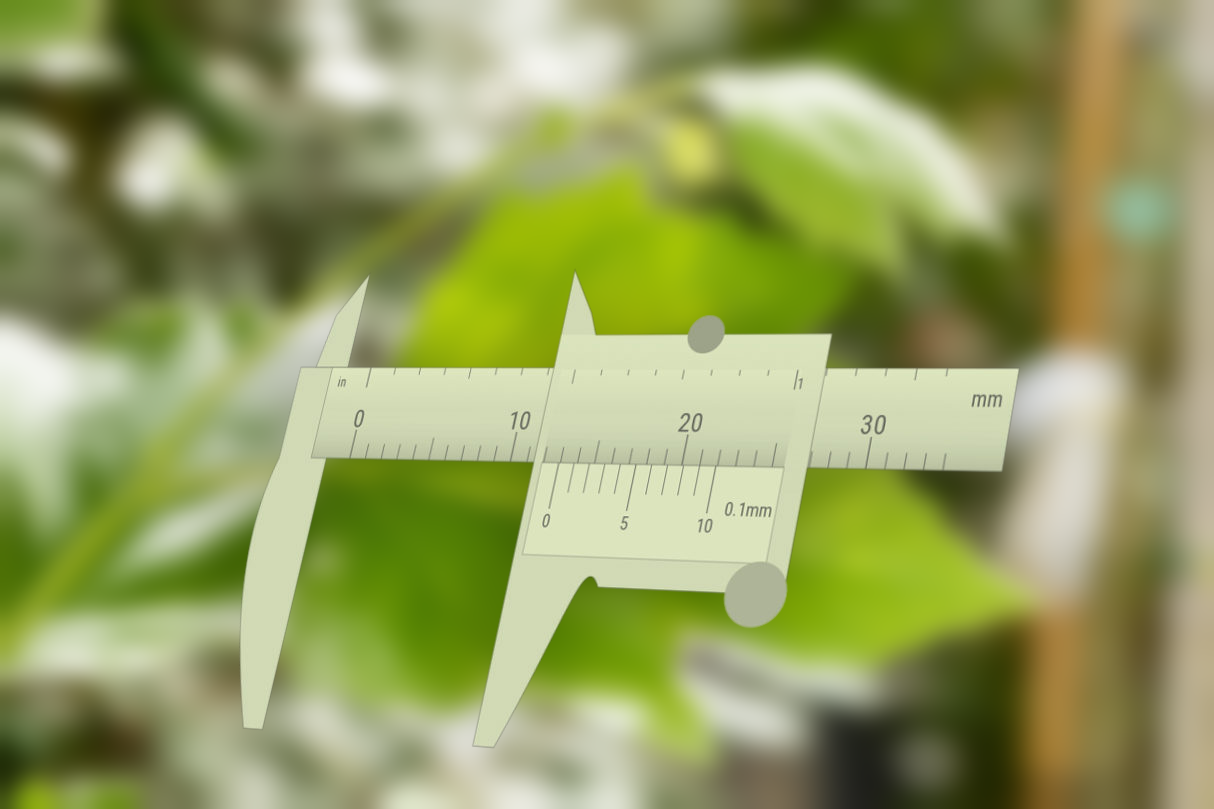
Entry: value=12.9 unit=mm
